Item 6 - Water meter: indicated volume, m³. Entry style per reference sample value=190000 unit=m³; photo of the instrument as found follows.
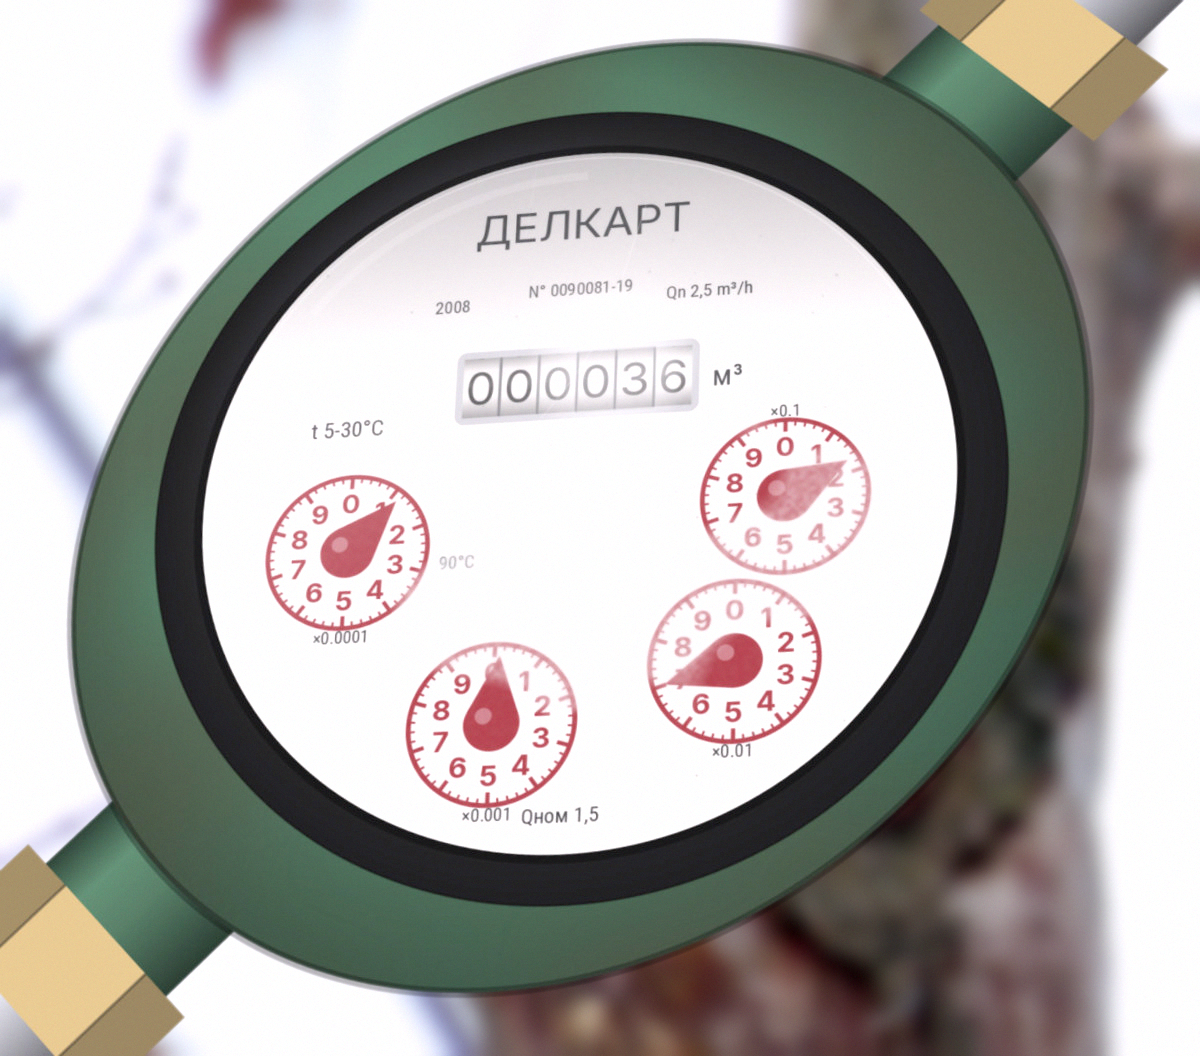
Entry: value=36.1701 unit=m³
